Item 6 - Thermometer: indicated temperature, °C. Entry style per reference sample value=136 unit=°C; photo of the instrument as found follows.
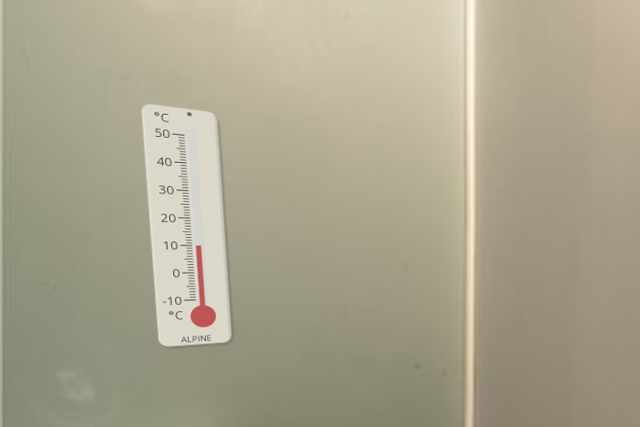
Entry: value=10 unit=°C
